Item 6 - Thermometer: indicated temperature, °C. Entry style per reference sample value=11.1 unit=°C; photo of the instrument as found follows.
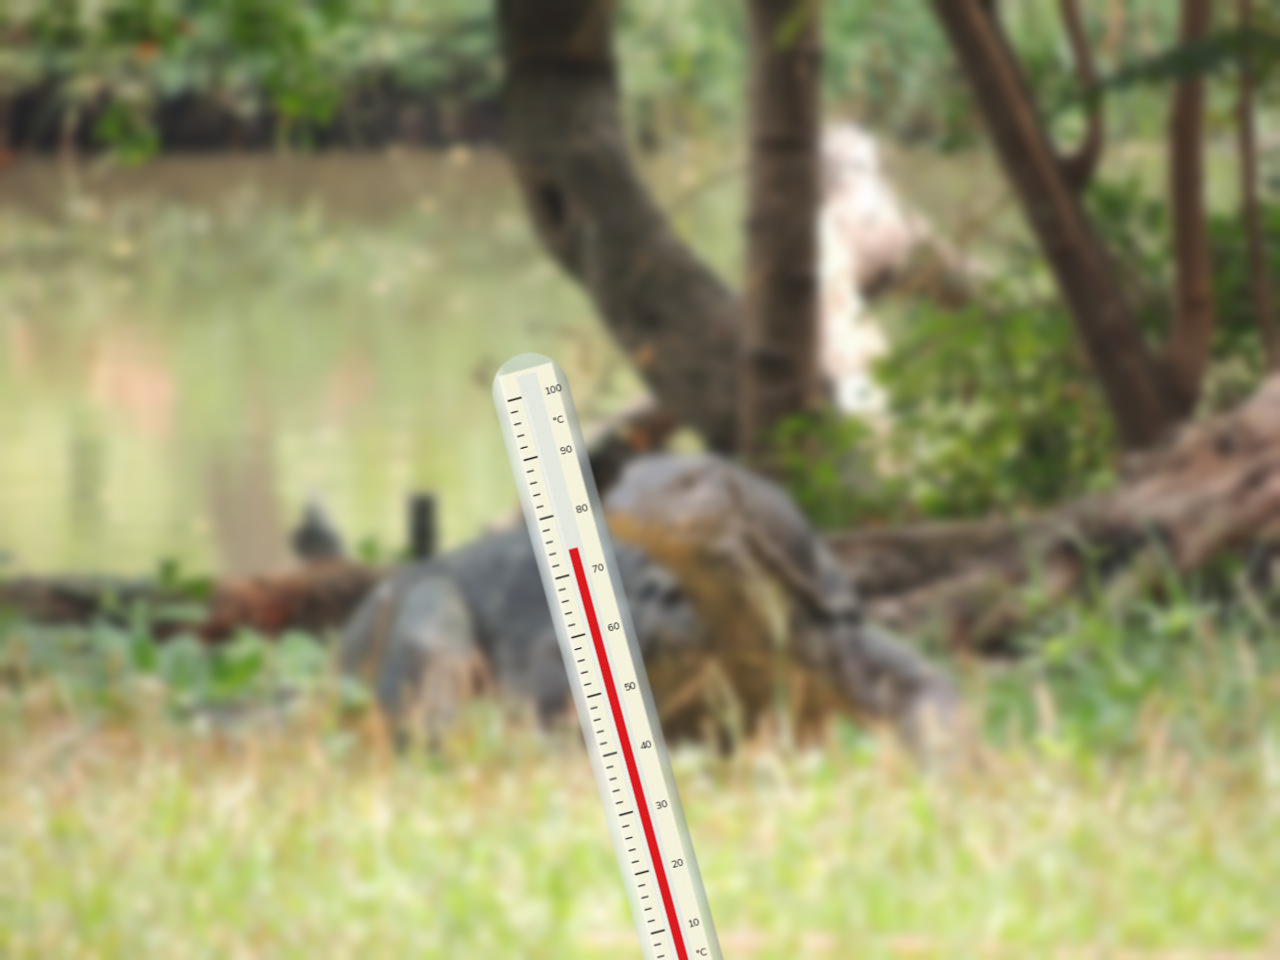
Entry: value=74 unit=°C
